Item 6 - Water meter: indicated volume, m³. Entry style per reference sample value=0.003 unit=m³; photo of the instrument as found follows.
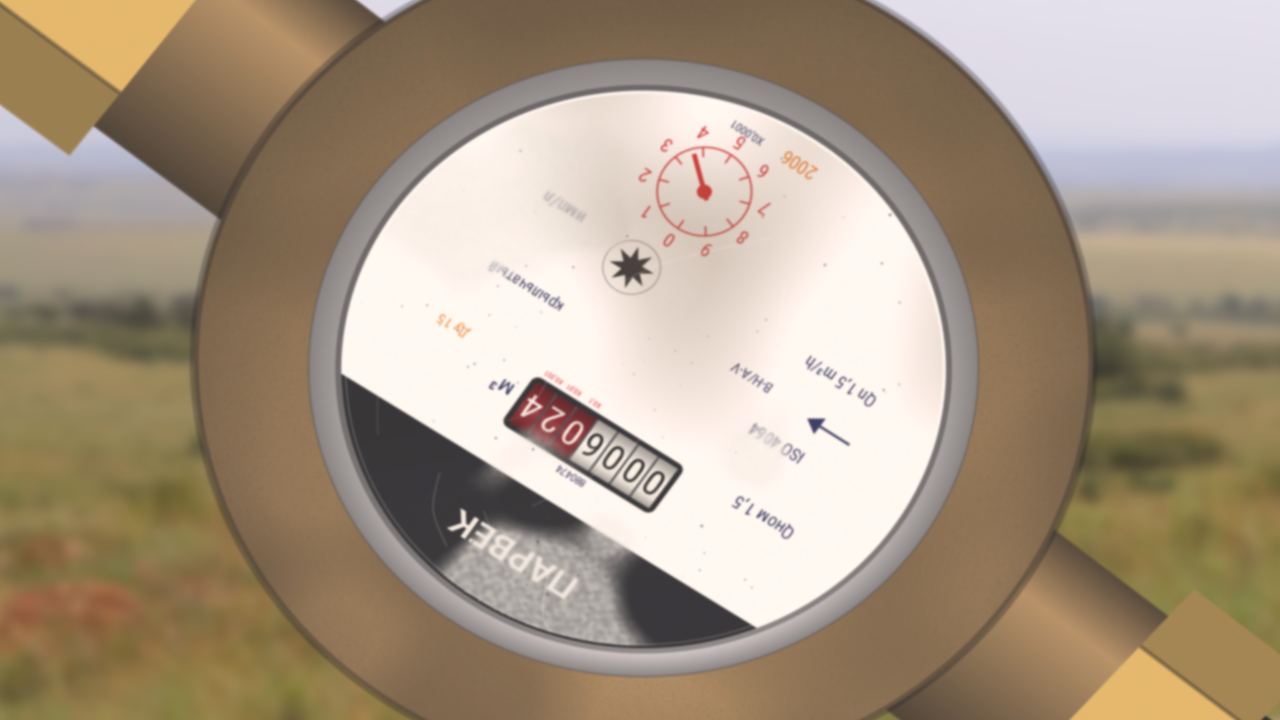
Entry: value=6.0243 unit=m³
